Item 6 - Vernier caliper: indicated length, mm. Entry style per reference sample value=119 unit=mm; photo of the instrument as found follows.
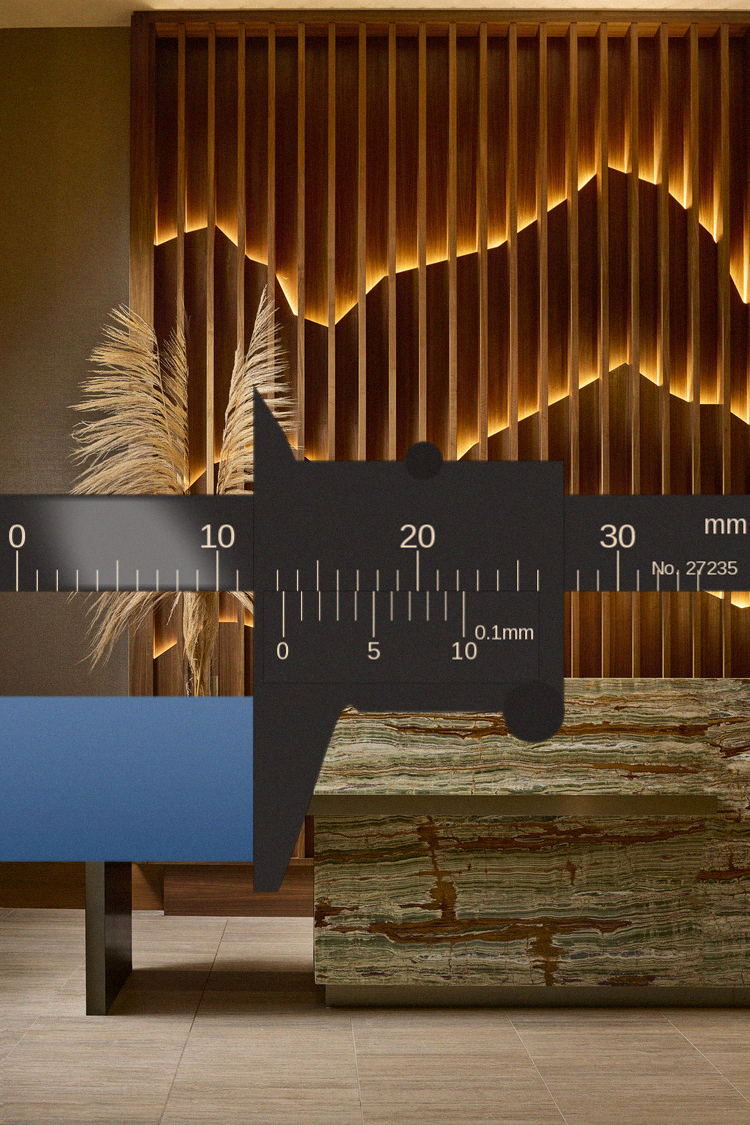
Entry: value=13.3 unit=mm
